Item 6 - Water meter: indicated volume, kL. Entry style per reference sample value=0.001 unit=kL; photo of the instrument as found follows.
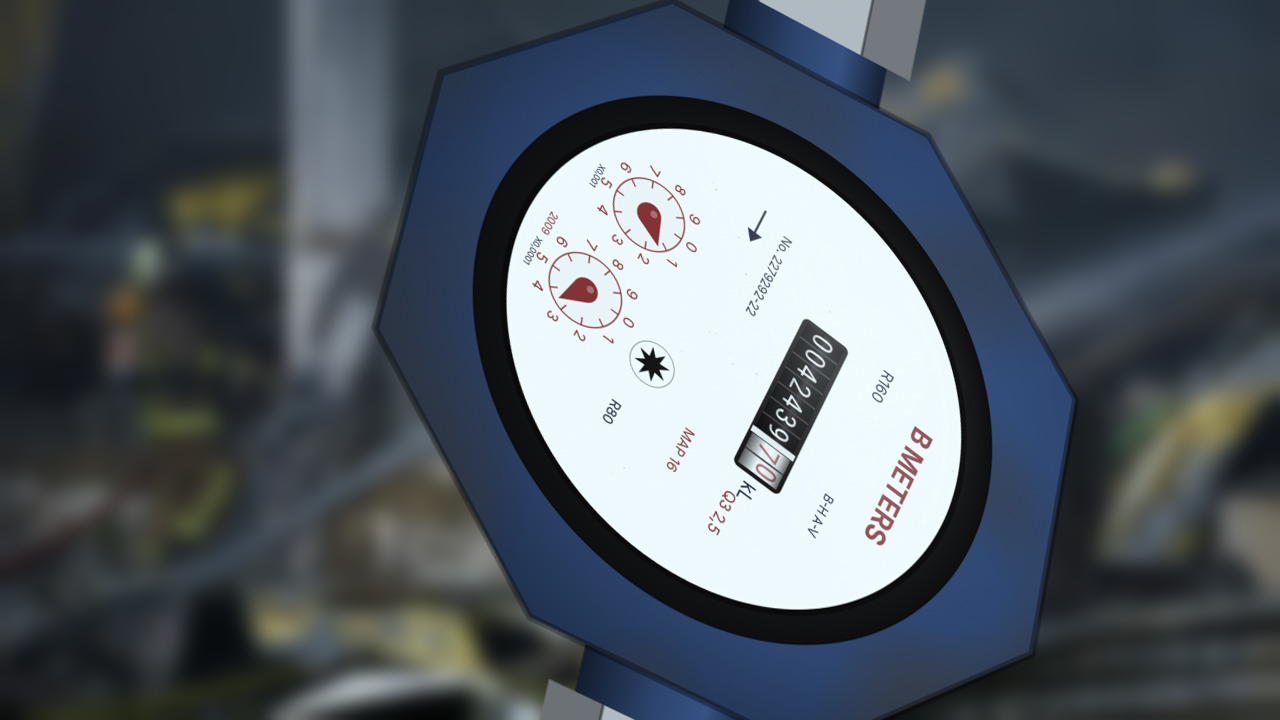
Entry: value=42439.7013 unit=kL
